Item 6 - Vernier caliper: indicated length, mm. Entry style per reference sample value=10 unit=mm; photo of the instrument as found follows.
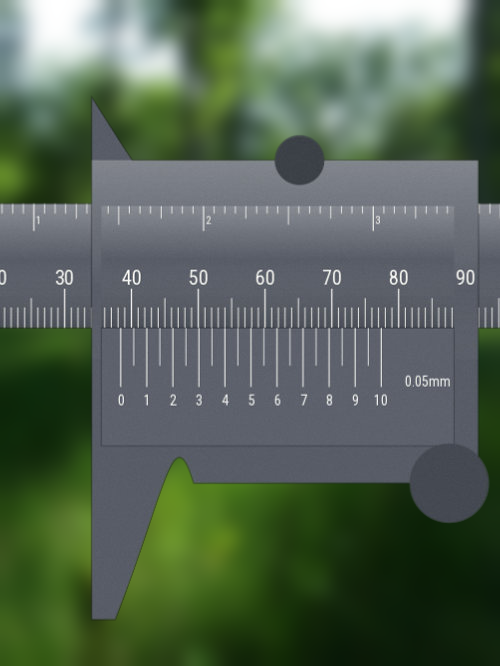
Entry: value=38.4 unit=mm
